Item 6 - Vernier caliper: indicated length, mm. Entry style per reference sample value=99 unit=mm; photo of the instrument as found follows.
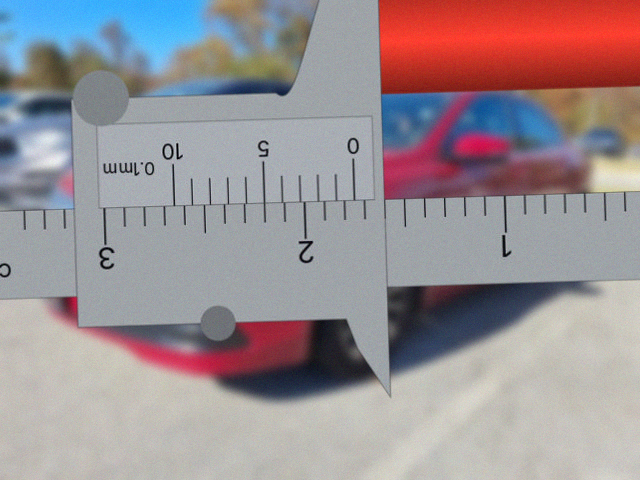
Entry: value=17.5 unit=mm
